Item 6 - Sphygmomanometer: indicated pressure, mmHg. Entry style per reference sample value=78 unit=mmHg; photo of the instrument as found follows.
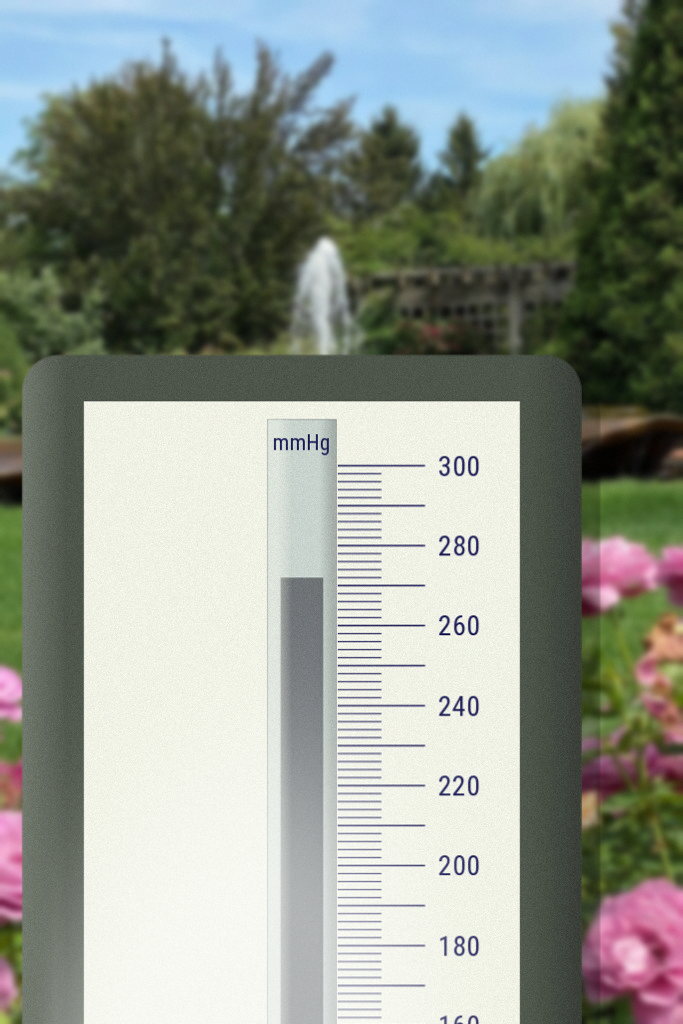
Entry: value=272 unit=mmHg
